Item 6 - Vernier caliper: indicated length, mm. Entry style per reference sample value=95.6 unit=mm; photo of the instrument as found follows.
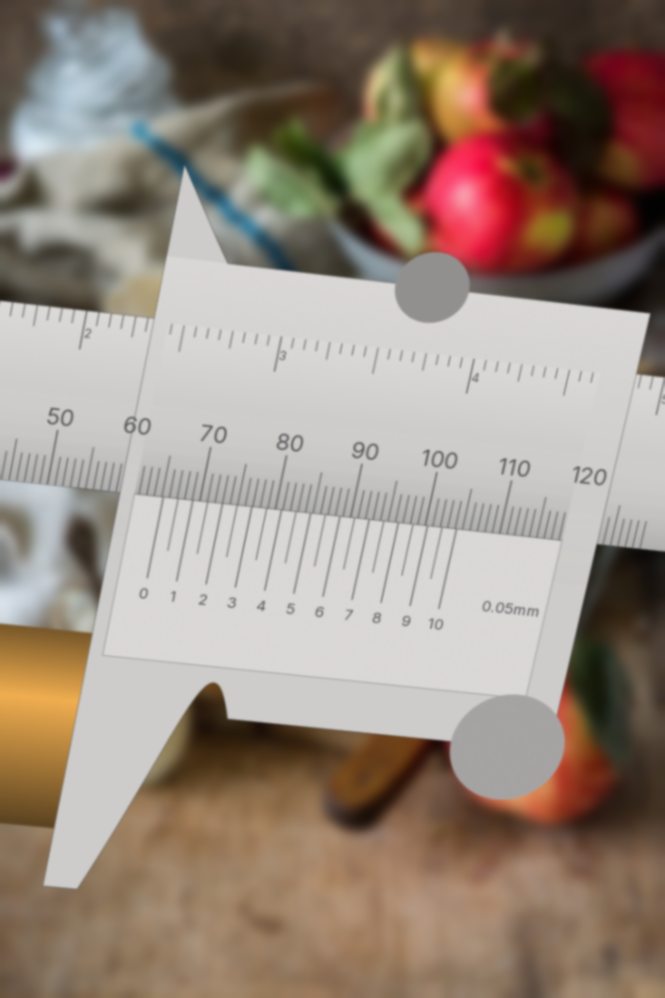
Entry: value=65.2 unit=mm
